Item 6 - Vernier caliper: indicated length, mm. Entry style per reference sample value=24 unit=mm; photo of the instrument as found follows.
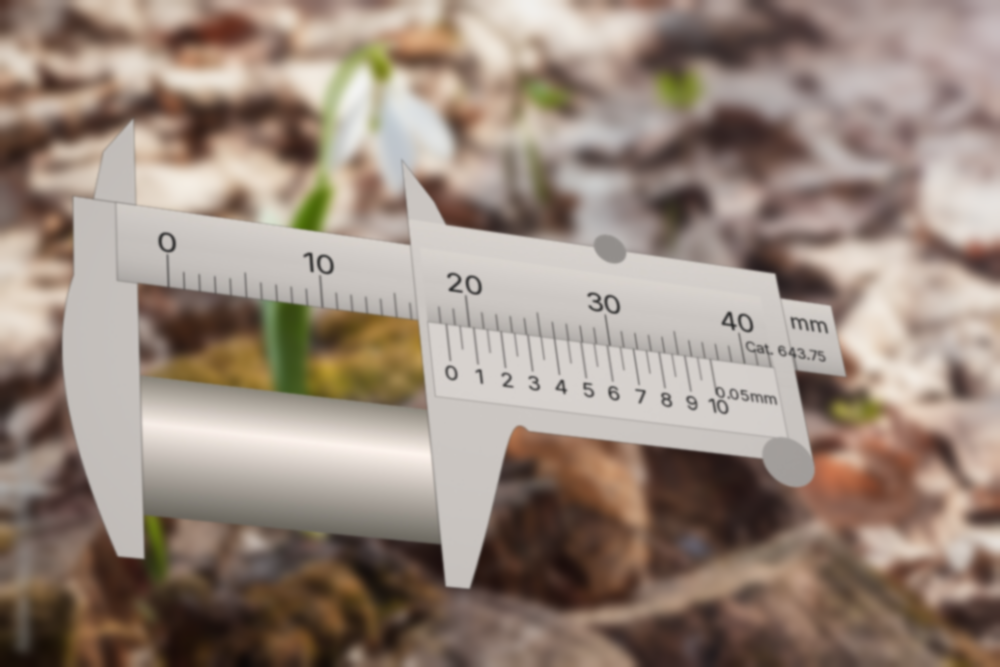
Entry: value=18.4 unit=mm
